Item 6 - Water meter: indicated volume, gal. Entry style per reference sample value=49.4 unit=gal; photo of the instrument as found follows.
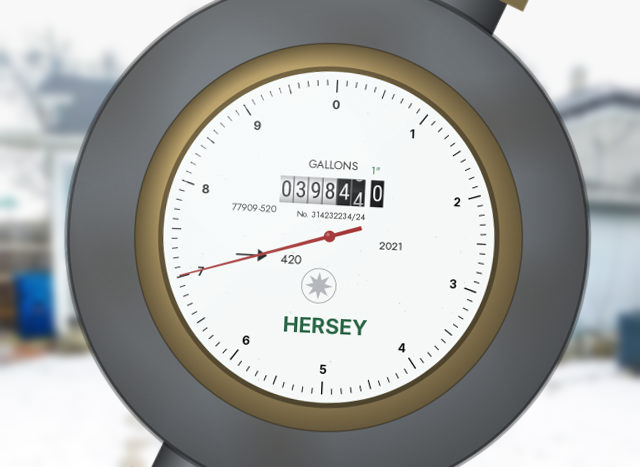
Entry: value=398437.0 unit=gal
